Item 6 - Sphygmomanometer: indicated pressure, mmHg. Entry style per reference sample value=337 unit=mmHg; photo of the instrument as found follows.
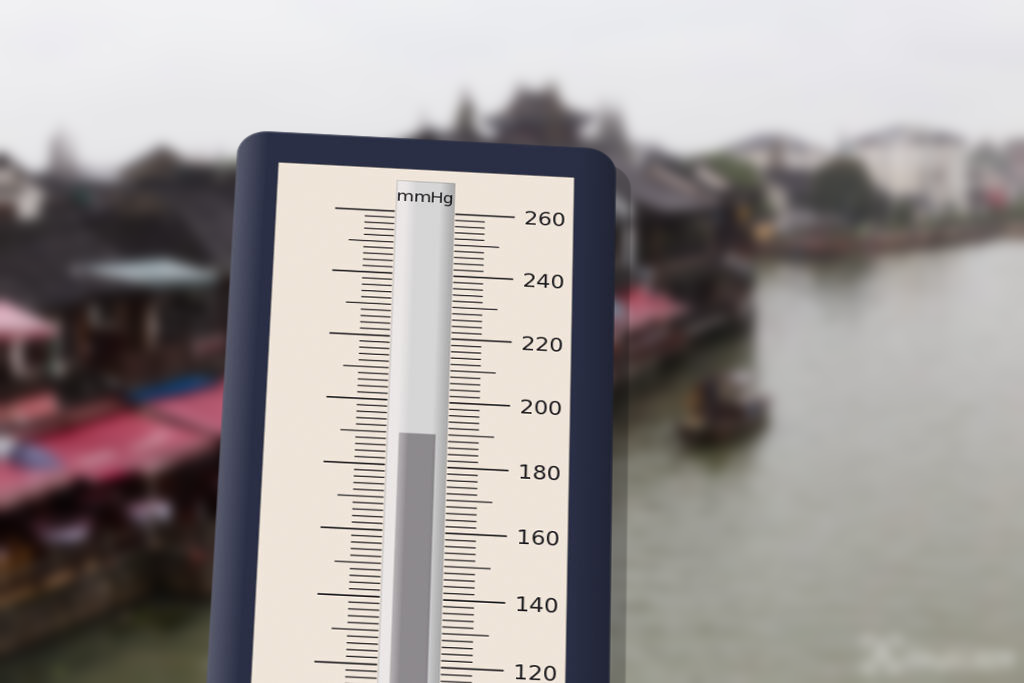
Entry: value=190 unit=mmHg
